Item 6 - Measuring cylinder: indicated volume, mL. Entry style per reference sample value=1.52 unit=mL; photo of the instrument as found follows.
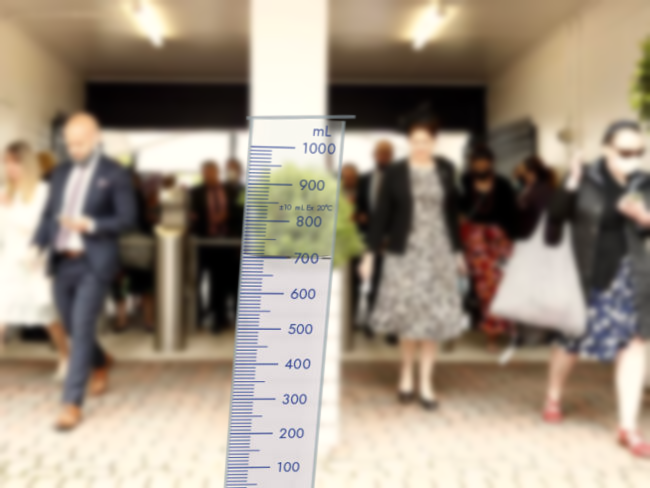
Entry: value=700 unit=mL
